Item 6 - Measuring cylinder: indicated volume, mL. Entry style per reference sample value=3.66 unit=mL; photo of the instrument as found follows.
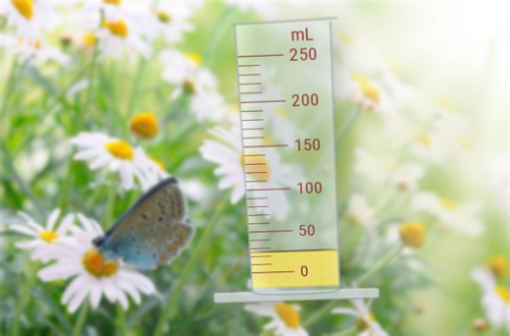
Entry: value=25 unit=mL
